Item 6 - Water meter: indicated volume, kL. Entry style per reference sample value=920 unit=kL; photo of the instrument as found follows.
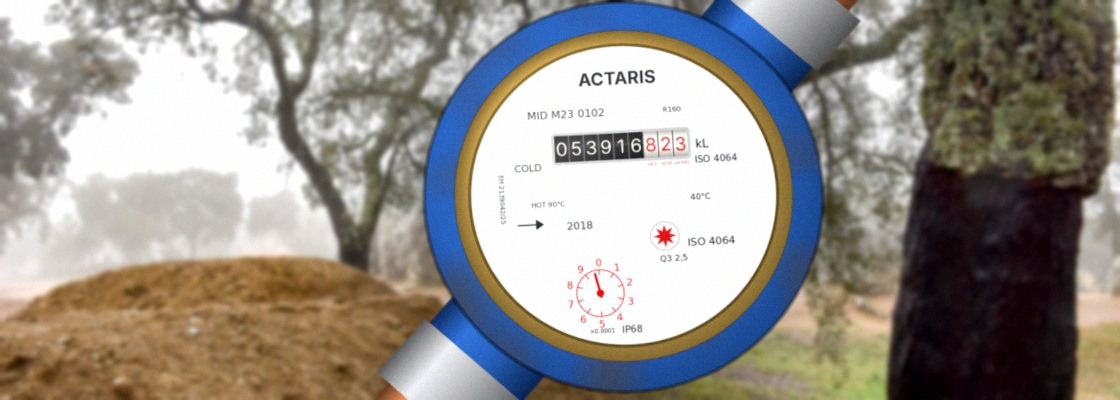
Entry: value=53916.8229 unit=kL
